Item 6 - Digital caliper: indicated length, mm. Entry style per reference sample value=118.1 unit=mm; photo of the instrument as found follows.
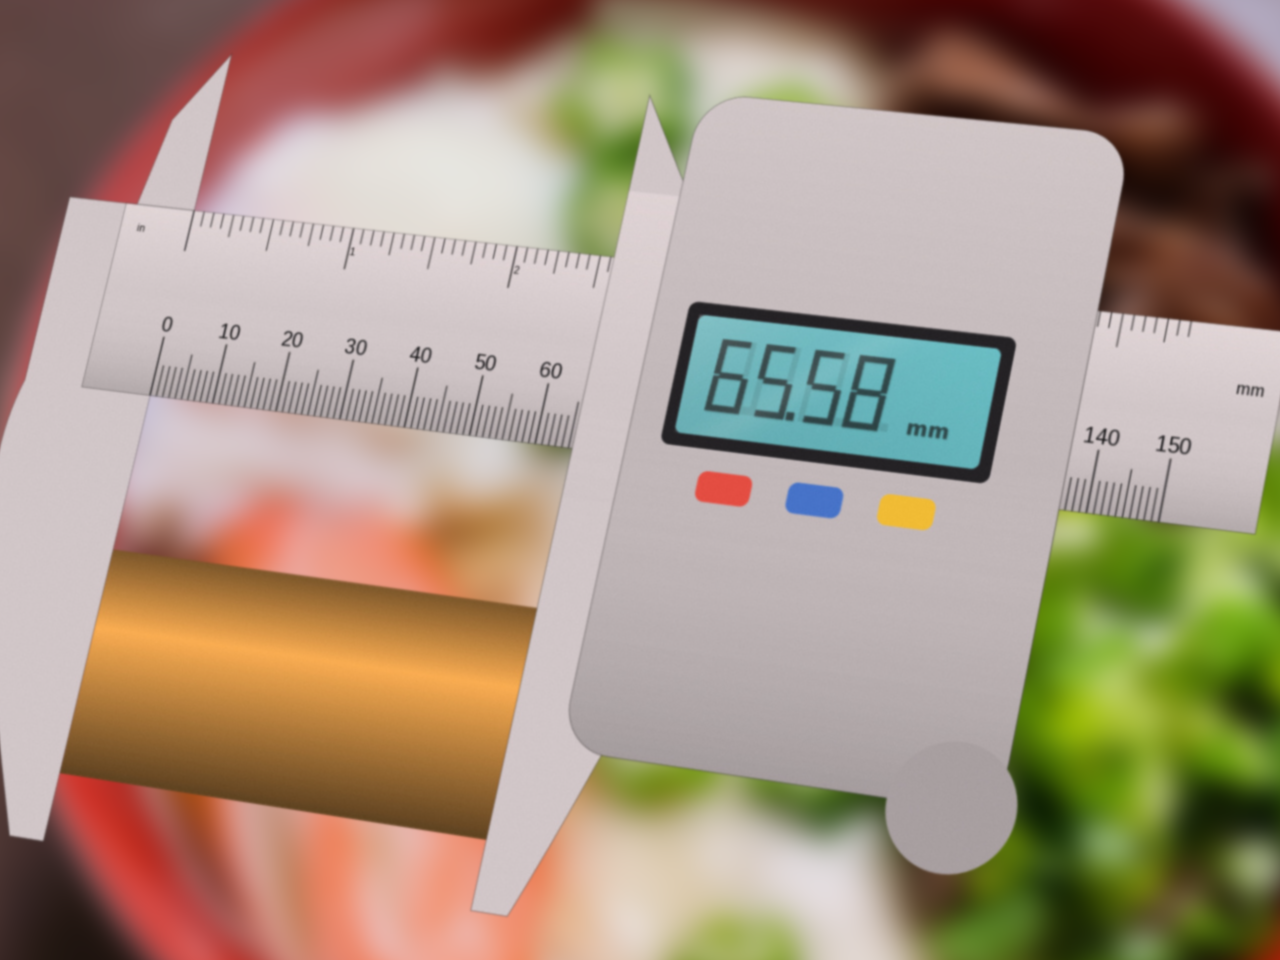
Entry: value=65.58 unit=mm
